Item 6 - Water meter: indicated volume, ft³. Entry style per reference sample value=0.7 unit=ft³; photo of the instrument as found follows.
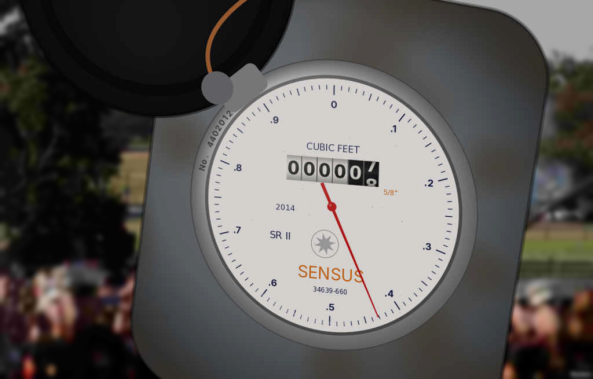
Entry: value=7.43 unit=ft³
